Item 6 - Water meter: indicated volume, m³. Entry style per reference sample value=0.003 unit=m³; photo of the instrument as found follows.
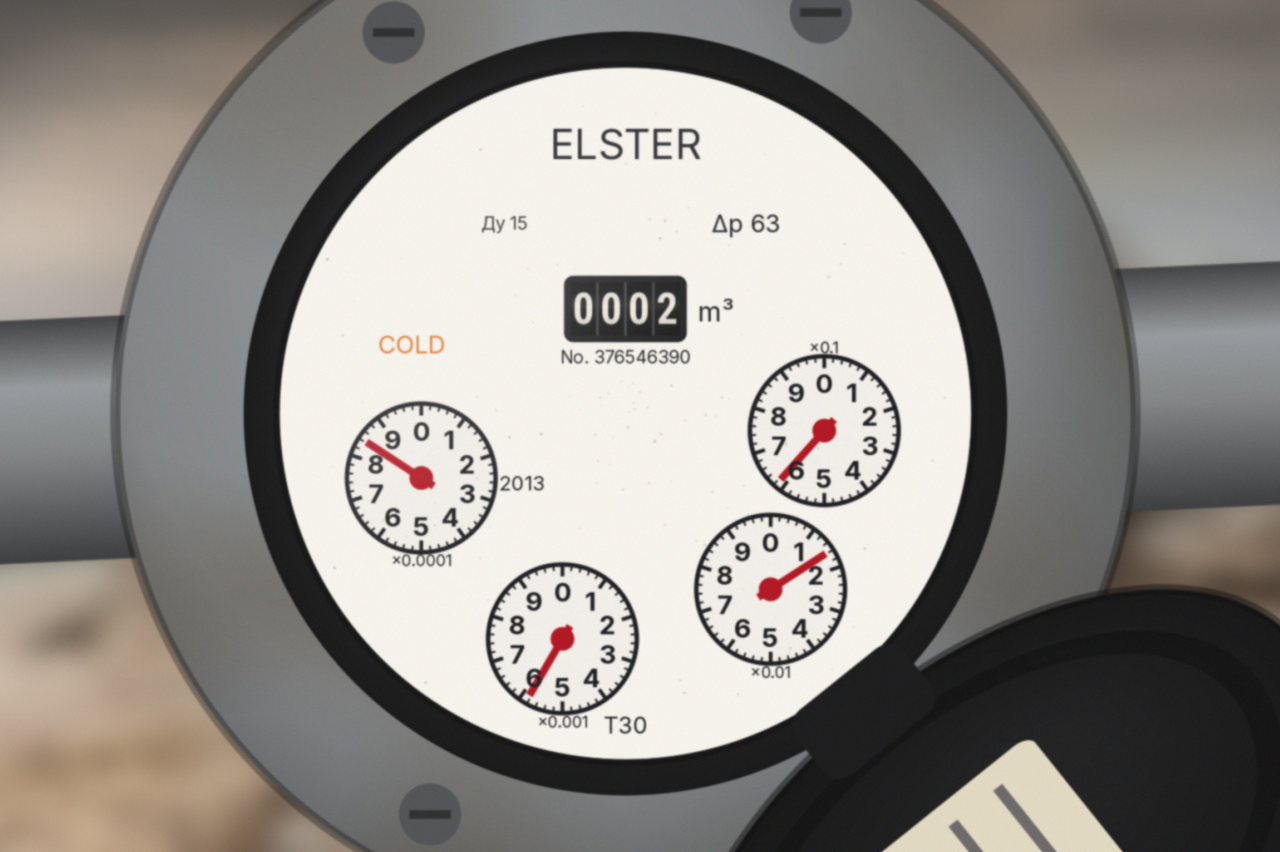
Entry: value=2.6158 unit=m³
